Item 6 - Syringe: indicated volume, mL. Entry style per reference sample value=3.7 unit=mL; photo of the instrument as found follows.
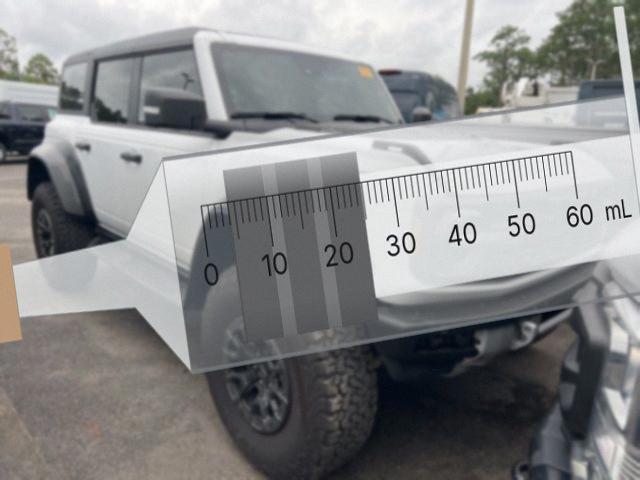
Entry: value=4 unit=mL
